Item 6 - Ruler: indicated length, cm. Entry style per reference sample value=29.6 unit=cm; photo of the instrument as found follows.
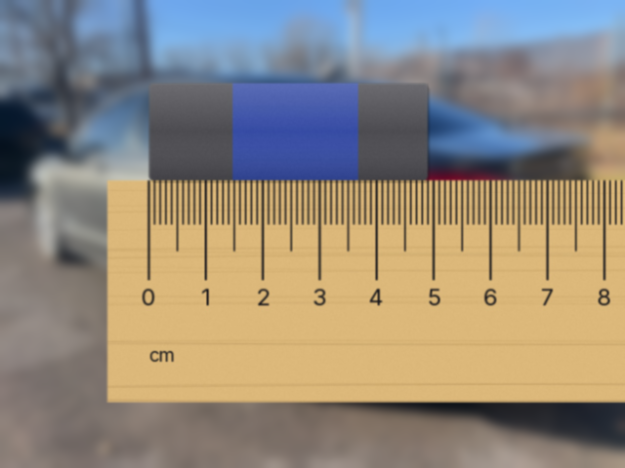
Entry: value=4.9 unit=cm
